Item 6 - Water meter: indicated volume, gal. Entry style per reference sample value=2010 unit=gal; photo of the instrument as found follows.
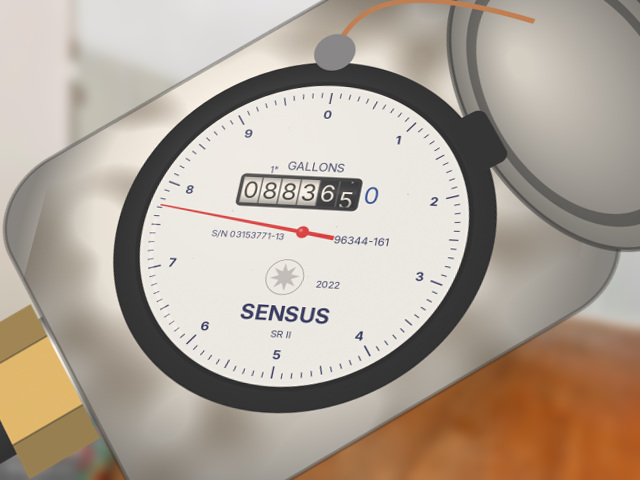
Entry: value=883647.7 unit=gal
